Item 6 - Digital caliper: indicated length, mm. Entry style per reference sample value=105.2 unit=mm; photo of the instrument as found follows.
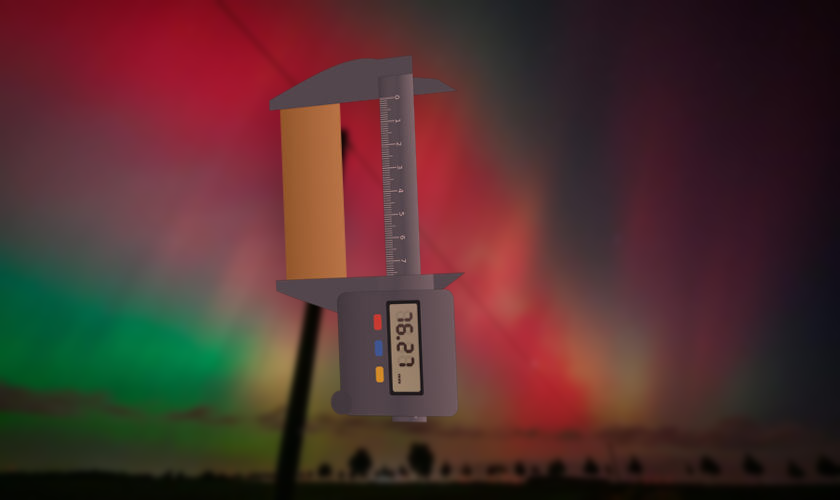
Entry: value=76.27 unit=mm
